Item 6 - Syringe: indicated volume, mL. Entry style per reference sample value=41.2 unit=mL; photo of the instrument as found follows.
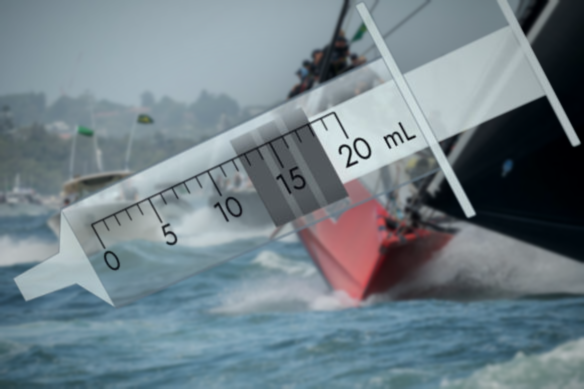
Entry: value=12.5 unit=mL
